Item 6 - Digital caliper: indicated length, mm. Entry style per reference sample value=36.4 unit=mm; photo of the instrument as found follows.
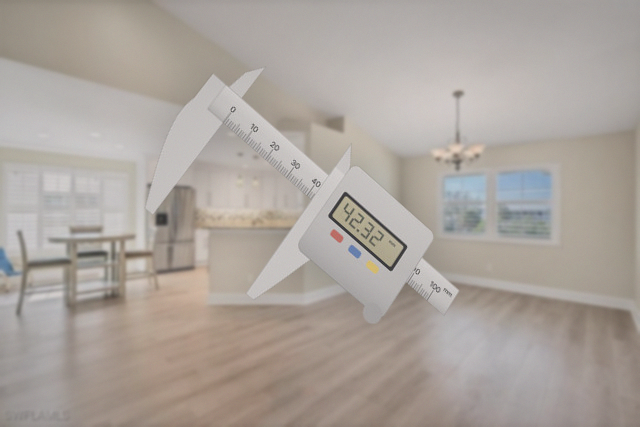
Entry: value=42.32 unit=mm
